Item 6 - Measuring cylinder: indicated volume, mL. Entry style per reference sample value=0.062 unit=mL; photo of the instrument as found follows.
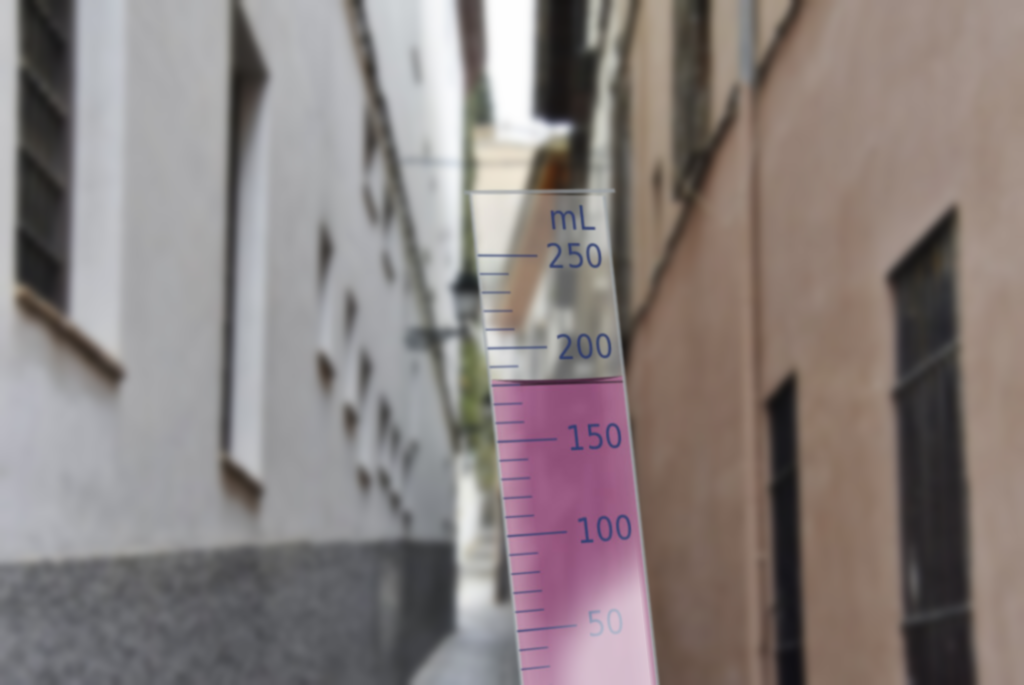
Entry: value=180 unit=mL
